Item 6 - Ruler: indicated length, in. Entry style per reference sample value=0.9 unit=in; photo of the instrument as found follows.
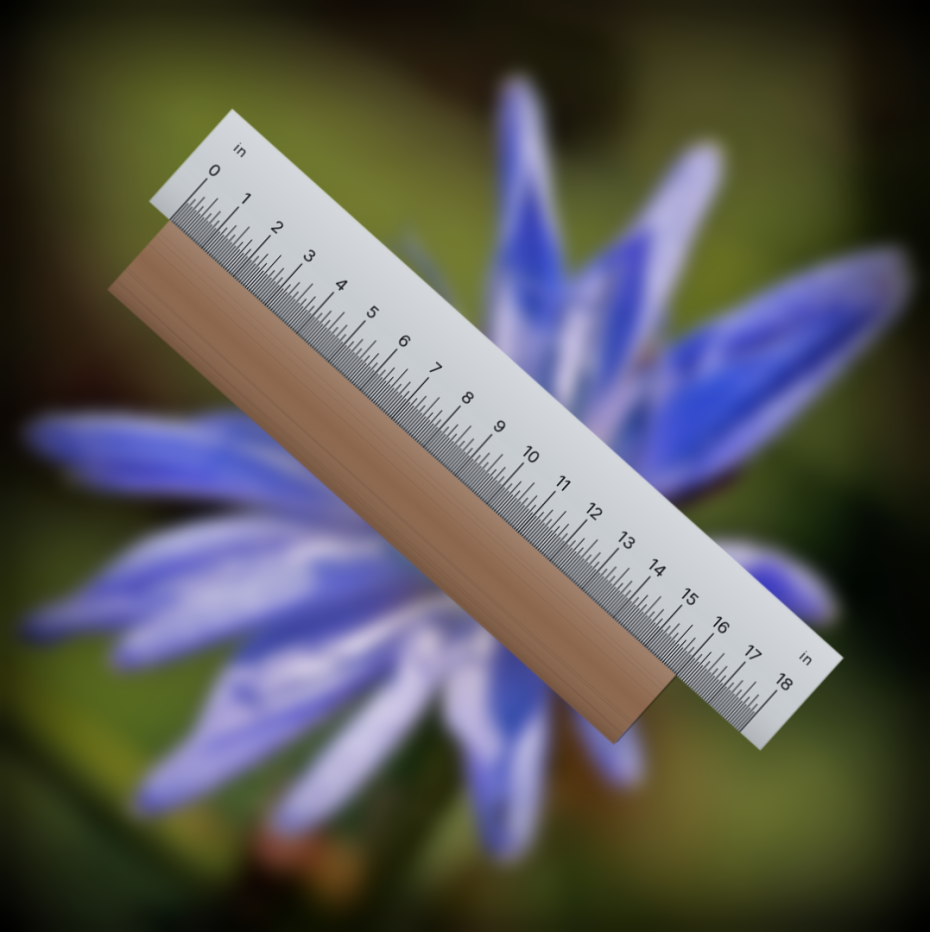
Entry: value=16 unit=in
